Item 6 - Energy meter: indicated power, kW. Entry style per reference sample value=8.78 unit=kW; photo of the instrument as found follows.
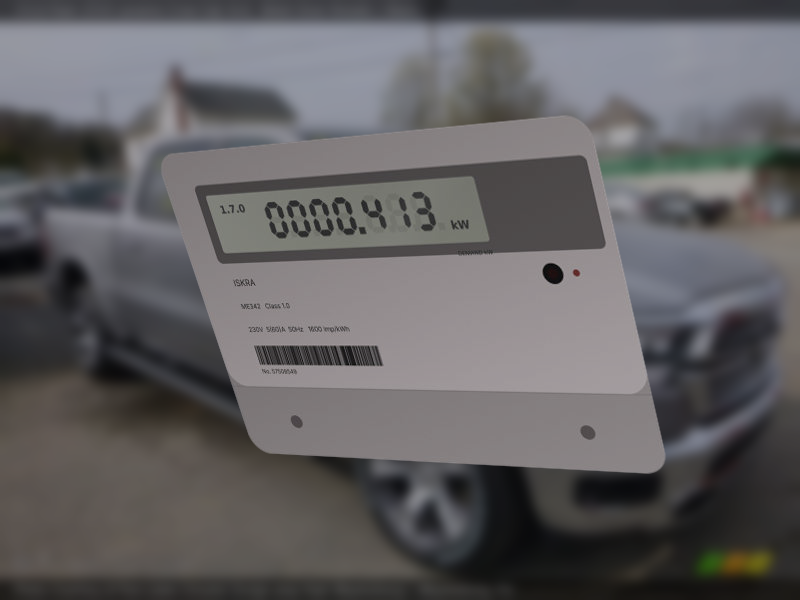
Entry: value=0.413 unit=kW
